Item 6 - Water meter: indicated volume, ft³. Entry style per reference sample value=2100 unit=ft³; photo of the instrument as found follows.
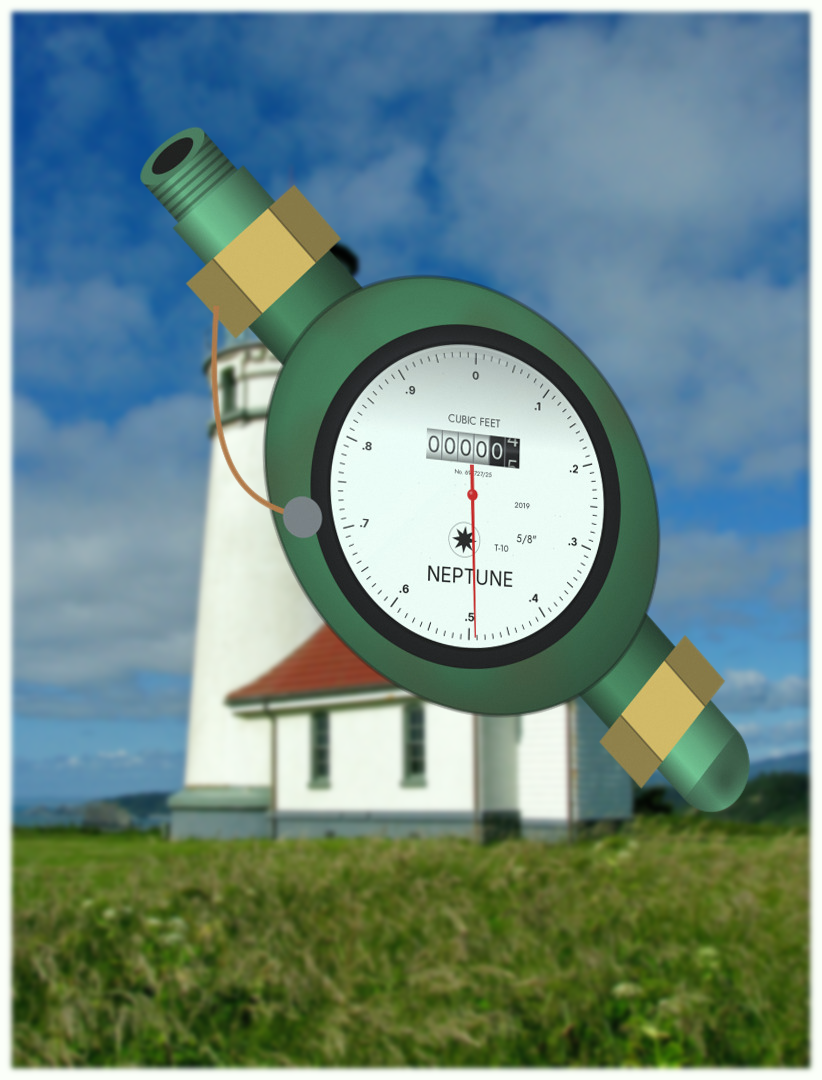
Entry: value=4.49 unit=ft³
